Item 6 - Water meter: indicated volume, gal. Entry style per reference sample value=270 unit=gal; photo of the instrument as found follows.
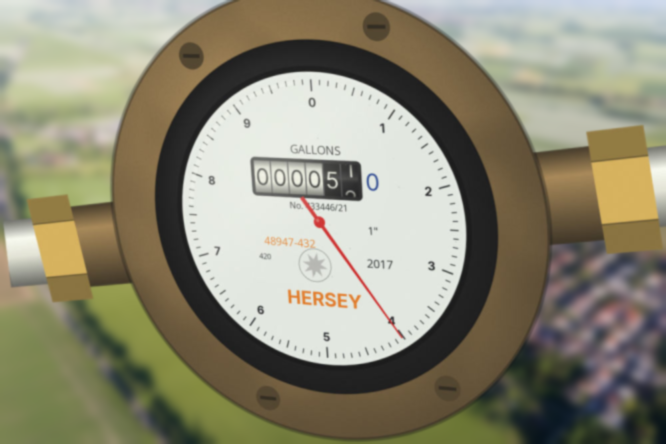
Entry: value=514.0 unit=gal
